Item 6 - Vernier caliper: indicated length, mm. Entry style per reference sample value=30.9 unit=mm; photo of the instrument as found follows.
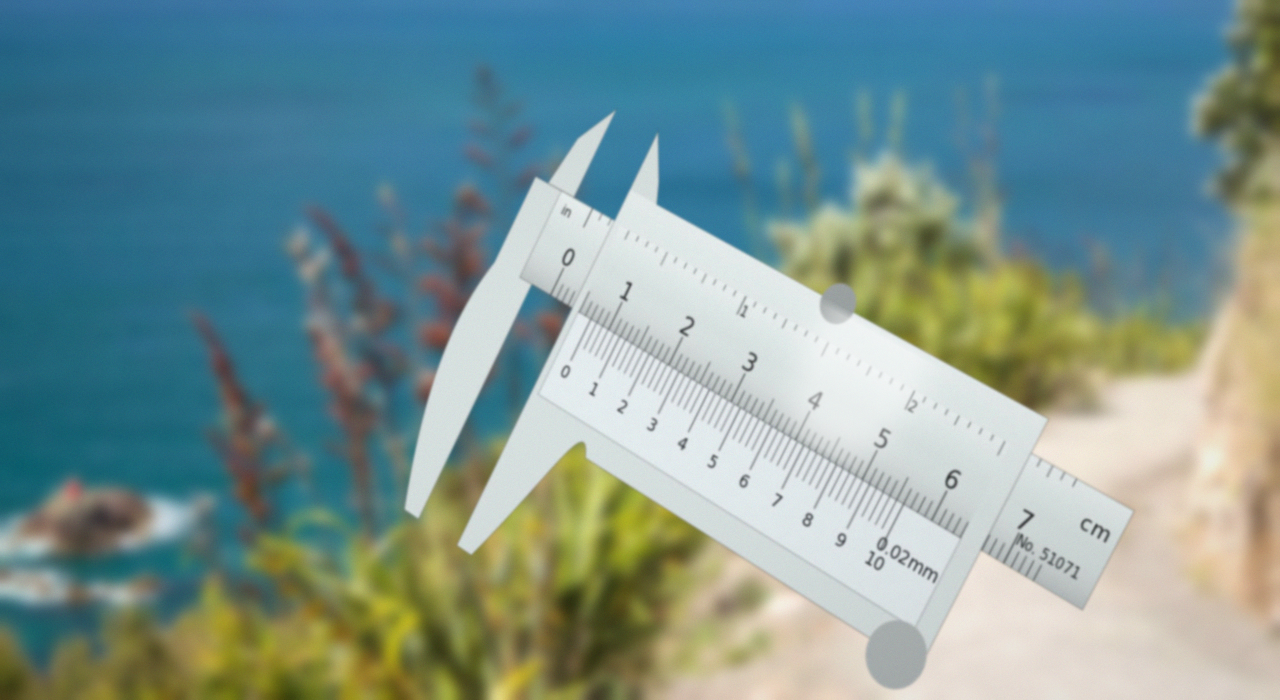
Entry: value=7.0 unit=mm
